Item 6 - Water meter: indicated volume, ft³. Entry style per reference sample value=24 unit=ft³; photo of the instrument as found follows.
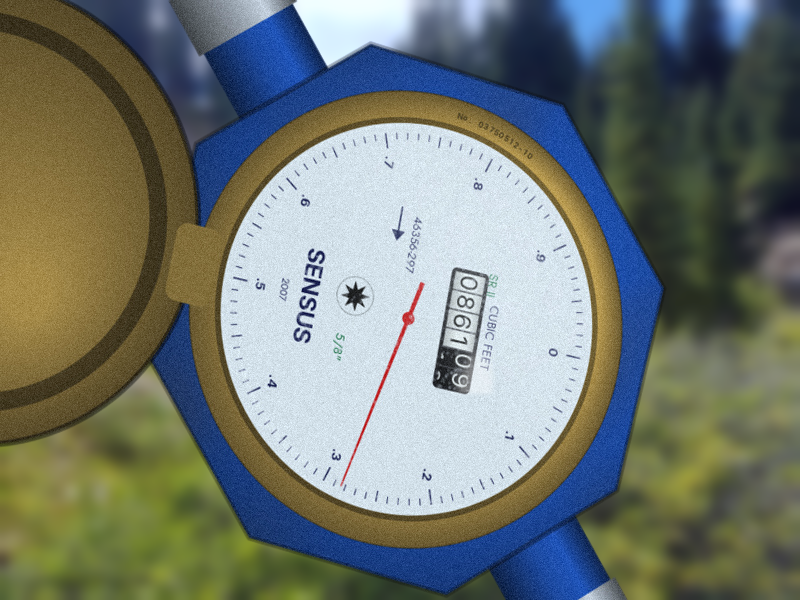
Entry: value=86109.28 unit=ft³
